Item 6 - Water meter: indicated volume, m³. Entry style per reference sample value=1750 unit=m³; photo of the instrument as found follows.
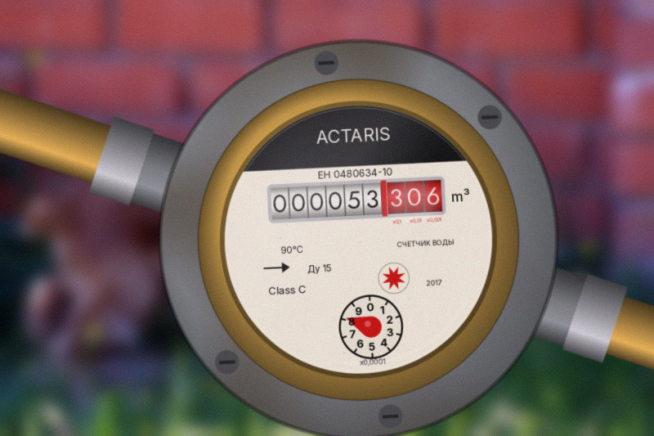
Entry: value=53.3068 unit=m³
